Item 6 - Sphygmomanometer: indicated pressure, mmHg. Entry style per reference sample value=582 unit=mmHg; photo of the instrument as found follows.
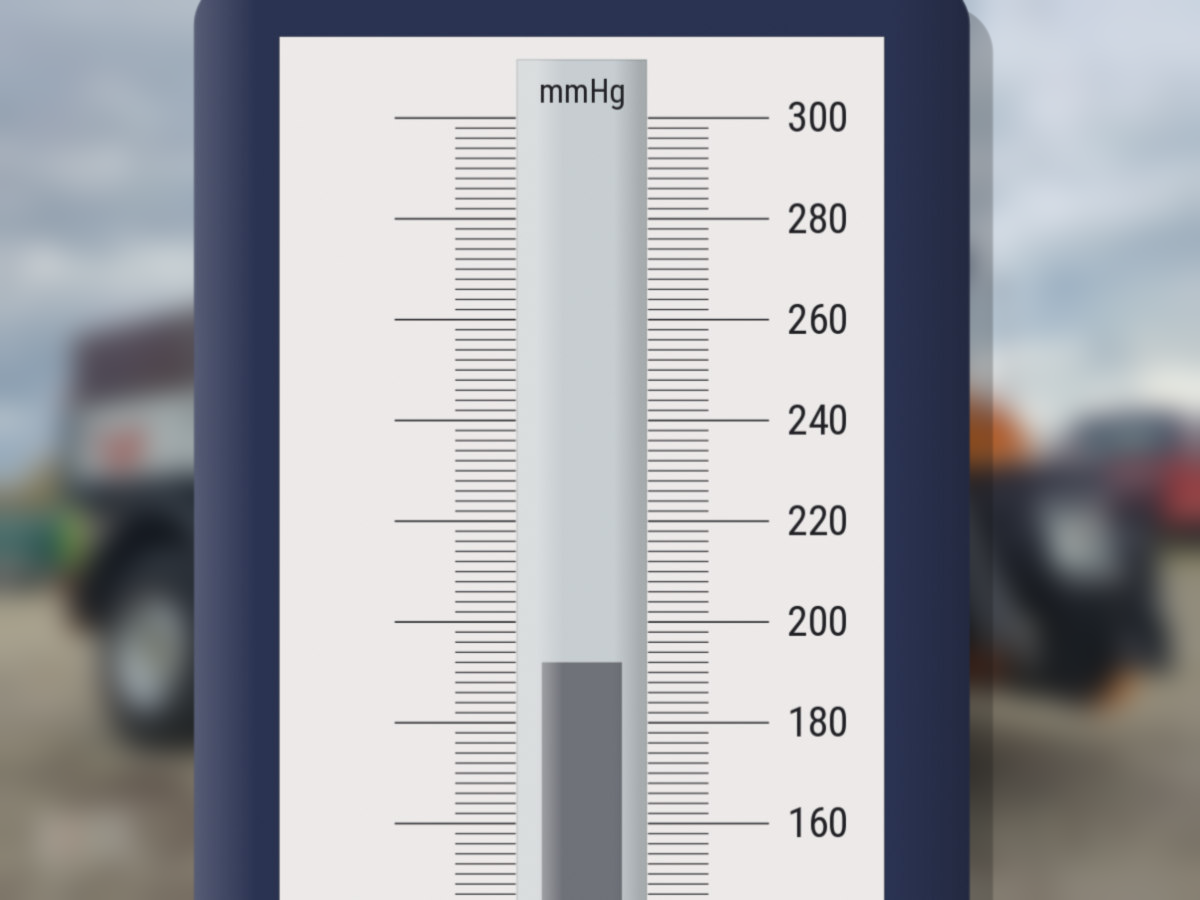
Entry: value=192 unit=mmHg
